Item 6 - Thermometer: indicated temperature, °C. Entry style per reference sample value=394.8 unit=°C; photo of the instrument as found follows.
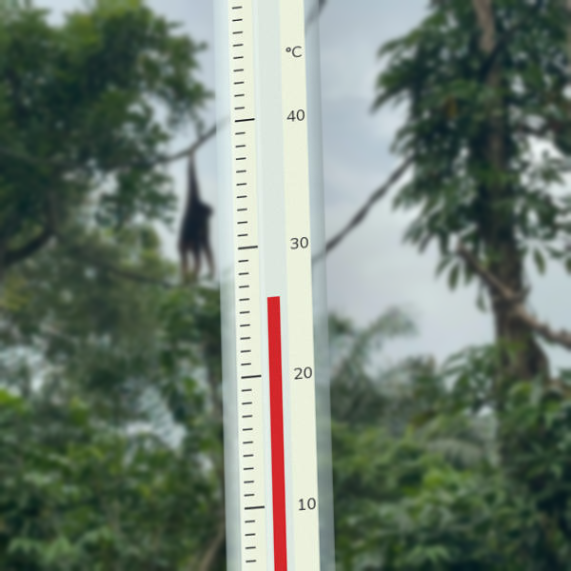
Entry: value=26 unit=°C
